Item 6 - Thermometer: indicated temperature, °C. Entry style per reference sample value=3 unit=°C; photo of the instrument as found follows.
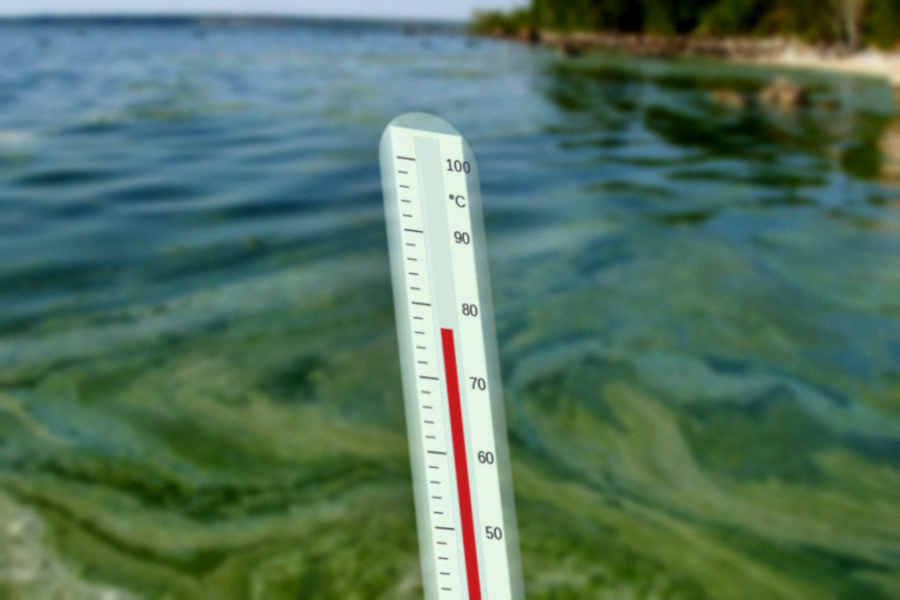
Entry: value=77 unit=°C
